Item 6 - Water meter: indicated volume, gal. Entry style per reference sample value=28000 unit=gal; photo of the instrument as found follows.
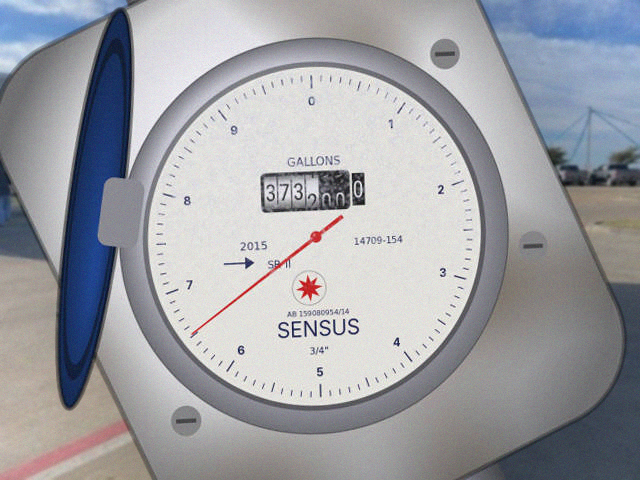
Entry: value=3731996.5 unit=gal
